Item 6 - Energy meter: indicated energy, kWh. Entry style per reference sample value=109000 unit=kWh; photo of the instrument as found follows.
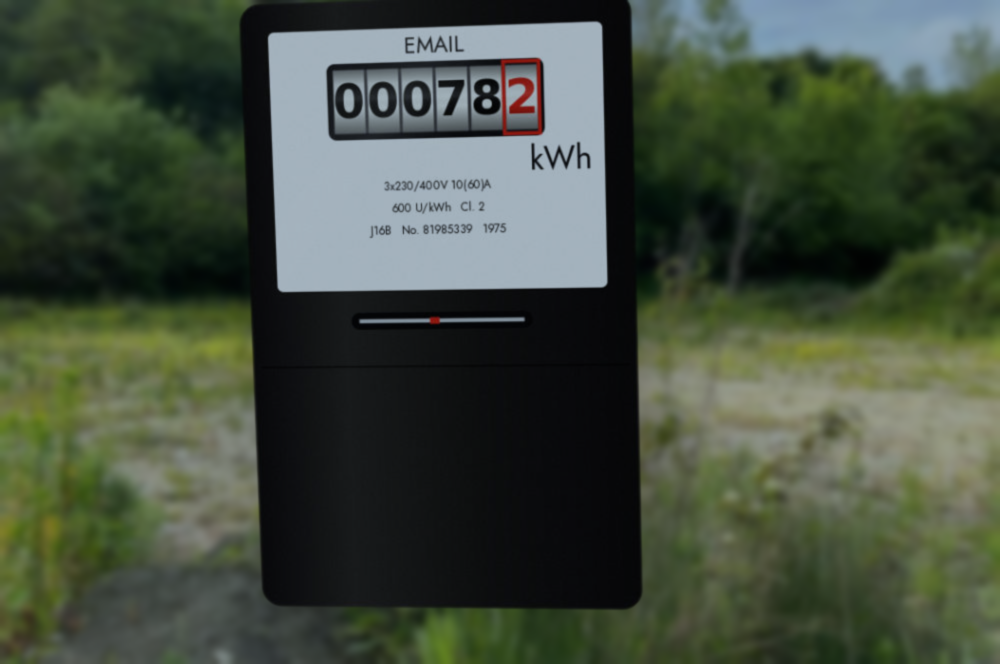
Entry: value=78.2 unit=kWh
